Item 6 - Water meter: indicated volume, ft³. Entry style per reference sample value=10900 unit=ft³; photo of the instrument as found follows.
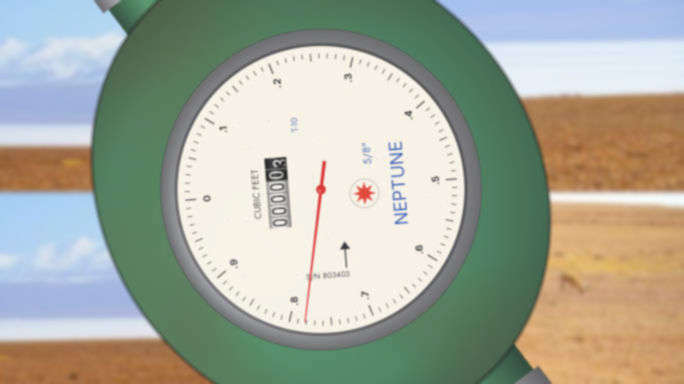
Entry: value=2.78 unit=ft³
